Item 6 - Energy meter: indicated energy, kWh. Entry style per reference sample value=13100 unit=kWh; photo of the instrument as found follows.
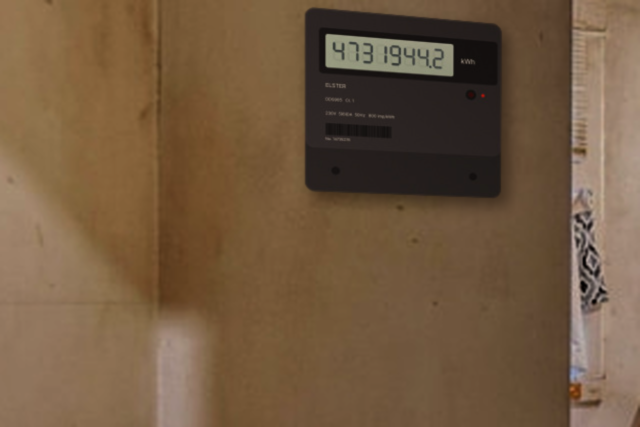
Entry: value=4731944.2 unit=kWh
